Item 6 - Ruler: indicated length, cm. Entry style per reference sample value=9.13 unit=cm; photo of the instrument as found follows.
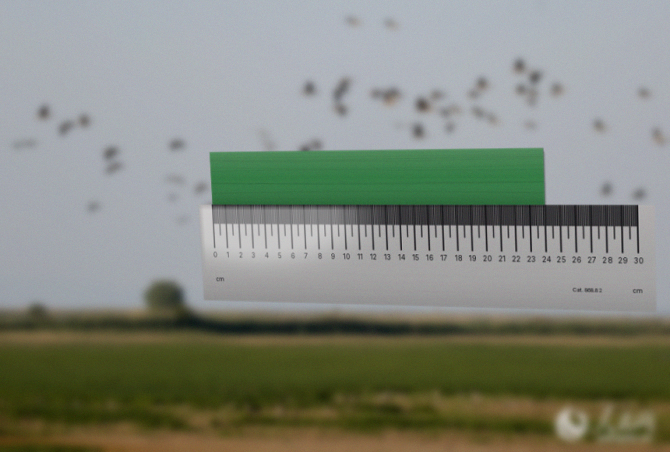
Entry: value=24 unit=cm
